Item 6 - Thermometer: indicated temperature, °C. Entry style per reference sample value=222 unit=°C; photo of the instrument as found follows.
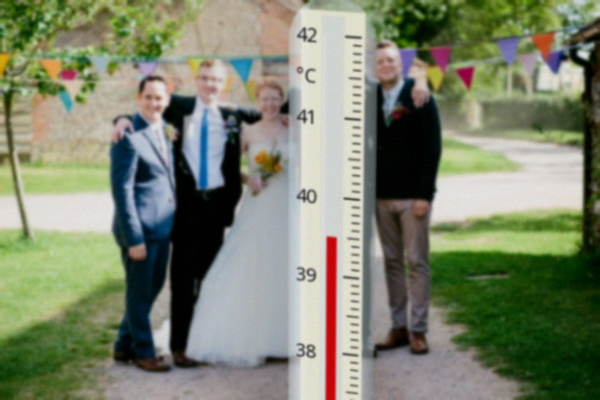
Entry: value=39.5 unit=°C
